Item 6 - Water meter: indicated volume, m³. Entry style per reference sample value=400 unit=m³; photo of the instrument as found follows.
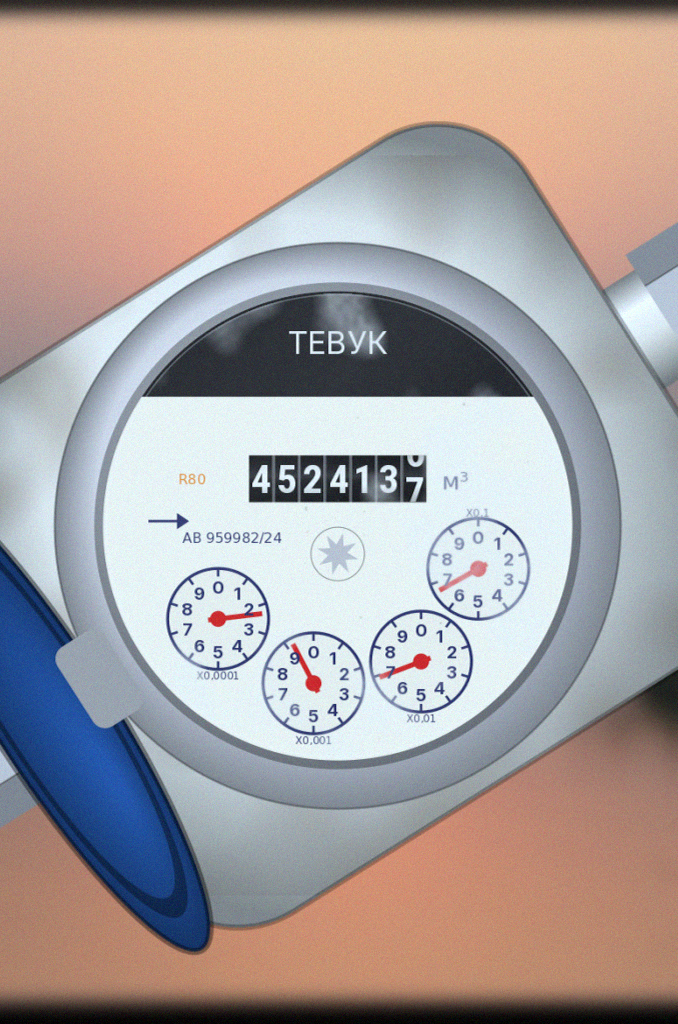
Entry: value=4524136.6692 unit=m³
